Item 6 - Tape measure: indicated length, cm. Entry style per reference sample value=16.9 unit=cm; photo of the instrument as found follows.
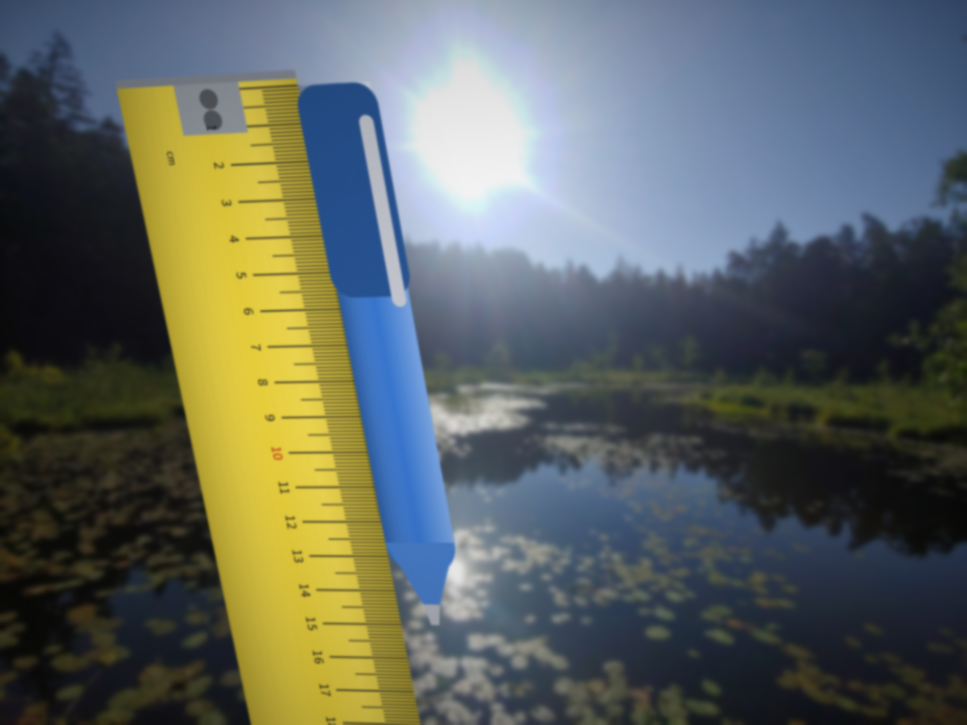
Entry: value=15 unit=cm
